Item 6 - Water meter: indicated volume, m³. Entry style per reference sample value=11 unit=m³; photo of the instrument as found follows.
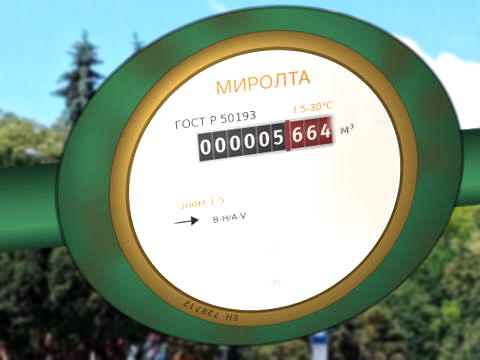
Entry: value=5.664 unit=m³
